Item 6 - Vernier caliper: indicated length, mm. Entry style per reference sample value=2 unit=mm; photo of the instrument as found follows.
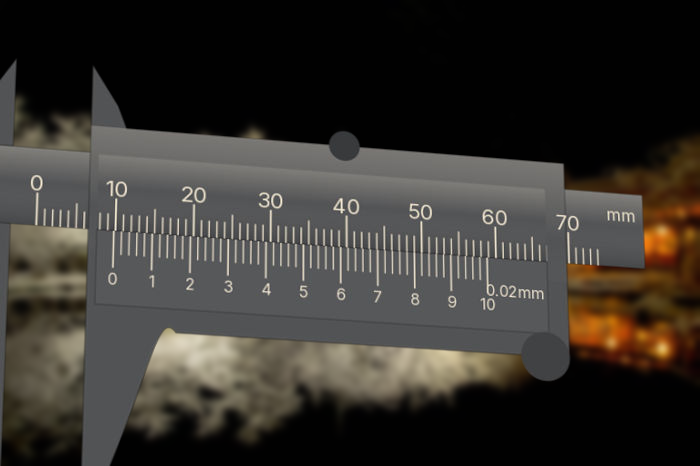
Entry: value=9.8 unit=mm
